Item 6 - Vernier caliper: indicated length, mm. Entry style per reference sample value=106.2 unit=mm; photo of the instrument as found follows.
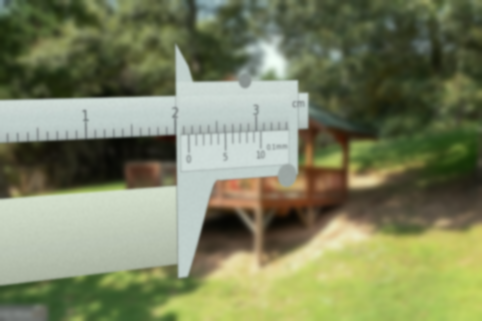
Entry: value=21.6 unit=mm
